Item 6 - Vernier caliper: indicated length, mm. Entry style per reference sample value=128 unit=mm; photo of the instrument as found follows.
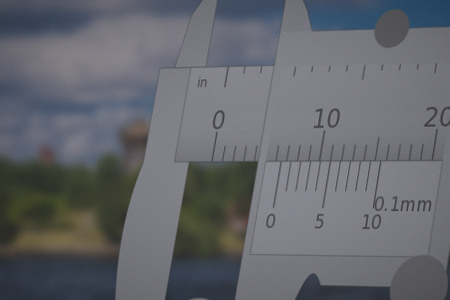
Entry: value=6.5 unit=mm
